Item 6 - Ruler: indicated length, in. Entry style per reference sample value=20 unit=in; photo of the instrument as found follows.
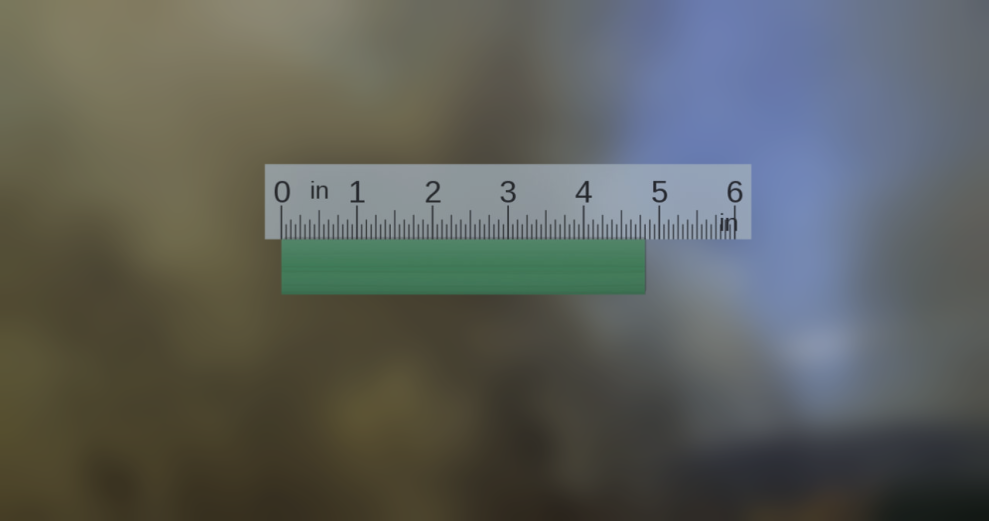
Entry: value=4.8125 unit=in
